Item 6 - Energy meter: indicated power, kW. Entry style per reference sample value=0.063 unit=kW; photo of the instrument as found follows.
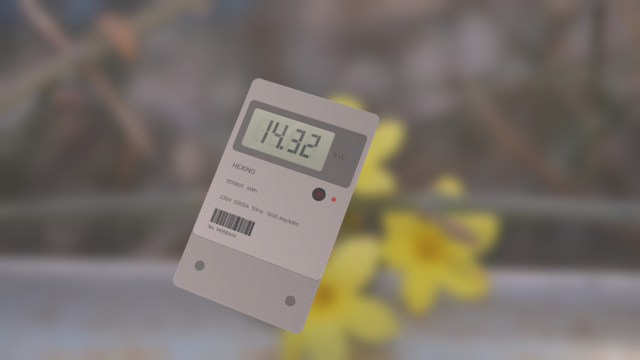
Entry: value=14.32 unit=kW
